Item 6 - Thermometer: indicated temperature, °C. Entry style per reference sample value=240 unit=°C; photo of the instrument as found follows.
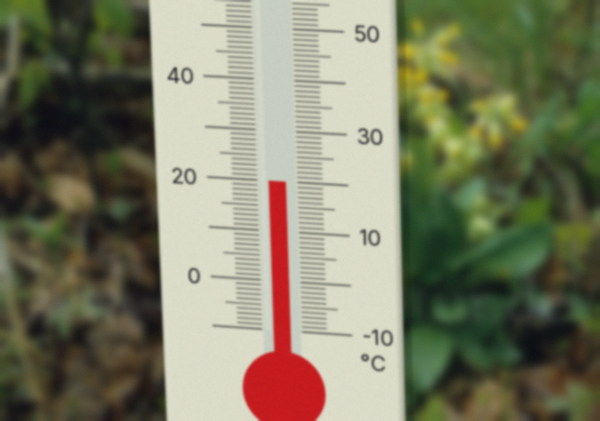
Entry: value=20 unit=°C
